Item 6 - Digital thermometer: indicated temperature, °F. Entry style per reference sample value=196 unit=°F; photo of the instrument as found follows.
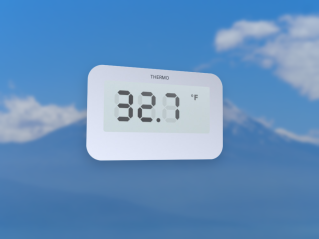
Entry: value=32.7 unit=°F
